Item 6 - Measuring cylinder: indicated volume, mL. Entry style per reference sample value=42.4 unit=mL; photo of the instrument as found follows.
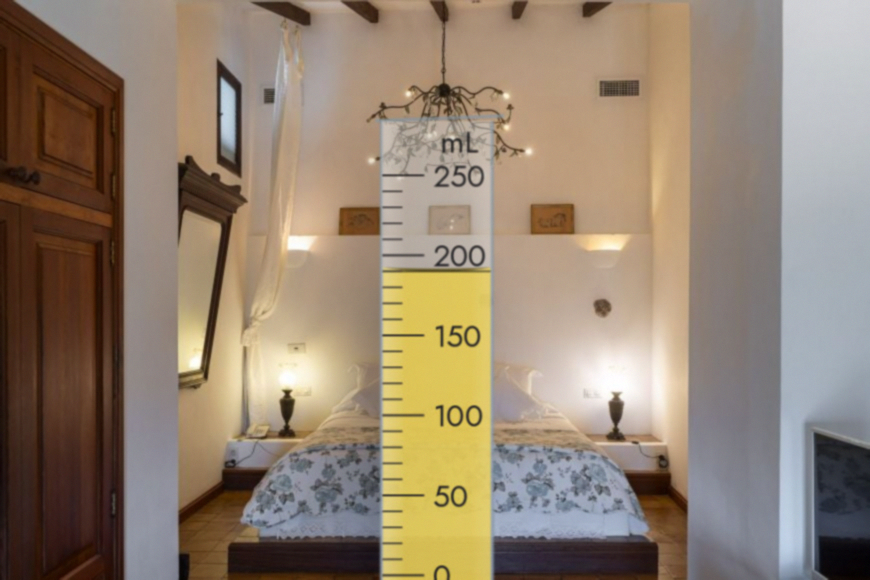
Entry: value=190 unit=mL
